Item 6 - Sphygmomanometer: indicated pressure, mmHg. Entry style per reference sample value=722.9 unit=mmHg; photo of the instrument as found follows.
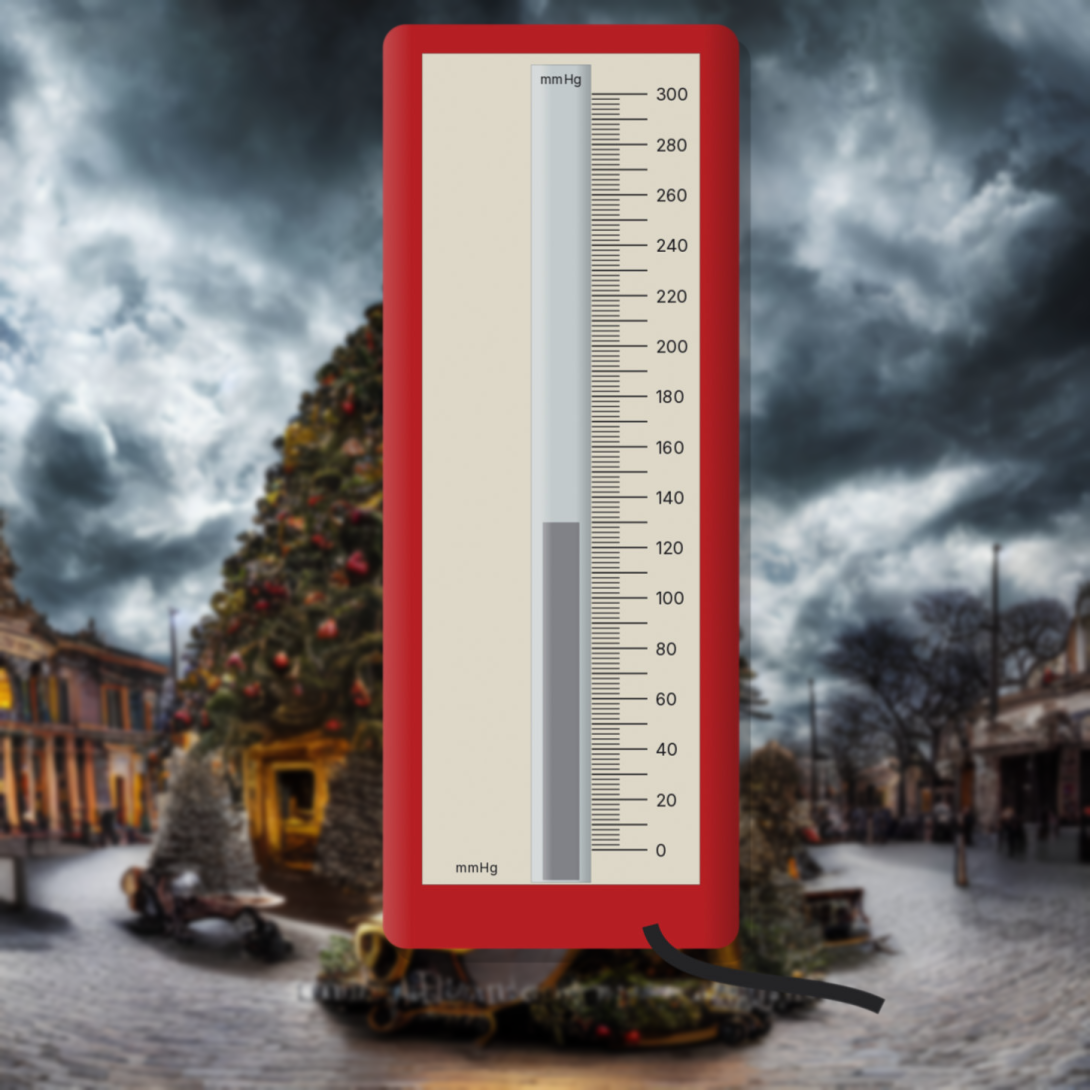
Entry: value=130 unit=mmHg
